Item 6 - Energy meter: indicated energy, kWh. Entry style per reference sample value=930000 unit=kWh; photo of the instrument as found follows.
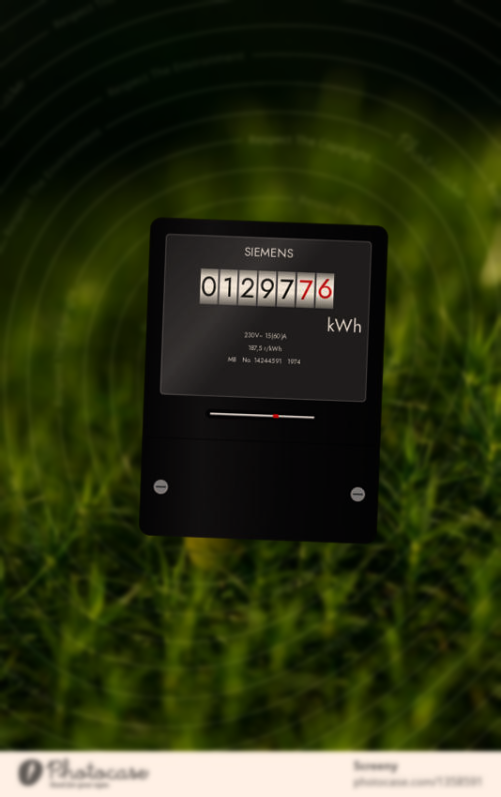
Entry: value=1297.76 unit=kWh
